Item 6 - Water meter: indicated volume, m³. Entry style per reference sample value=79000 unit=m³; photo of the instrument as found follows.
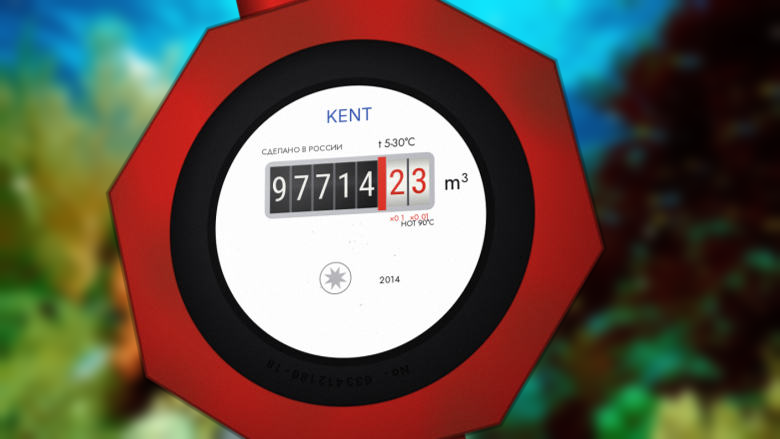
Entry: value=97714.23 unit=m³
